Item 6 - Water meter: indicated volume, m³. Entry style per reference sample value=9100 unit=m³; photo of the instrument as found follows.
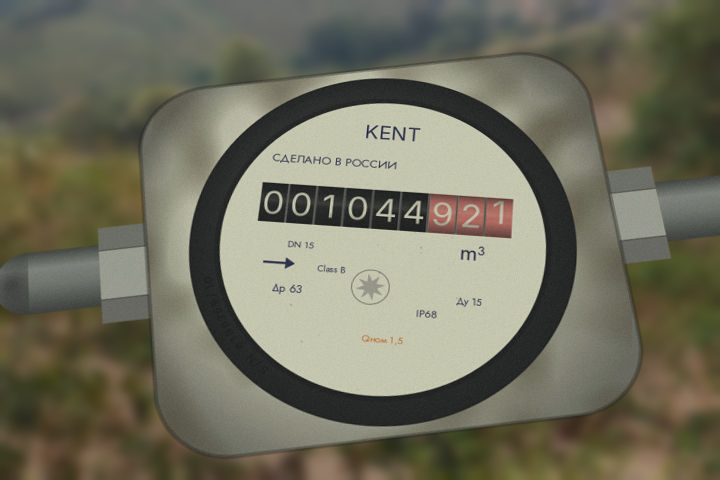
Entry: value=1044.921 unit=m³
